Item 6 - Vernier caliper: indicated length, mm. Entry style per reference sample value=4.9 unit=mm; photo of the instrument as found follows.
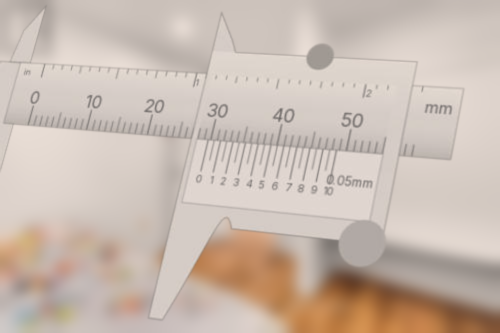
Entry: value=29.6 unit=mm
